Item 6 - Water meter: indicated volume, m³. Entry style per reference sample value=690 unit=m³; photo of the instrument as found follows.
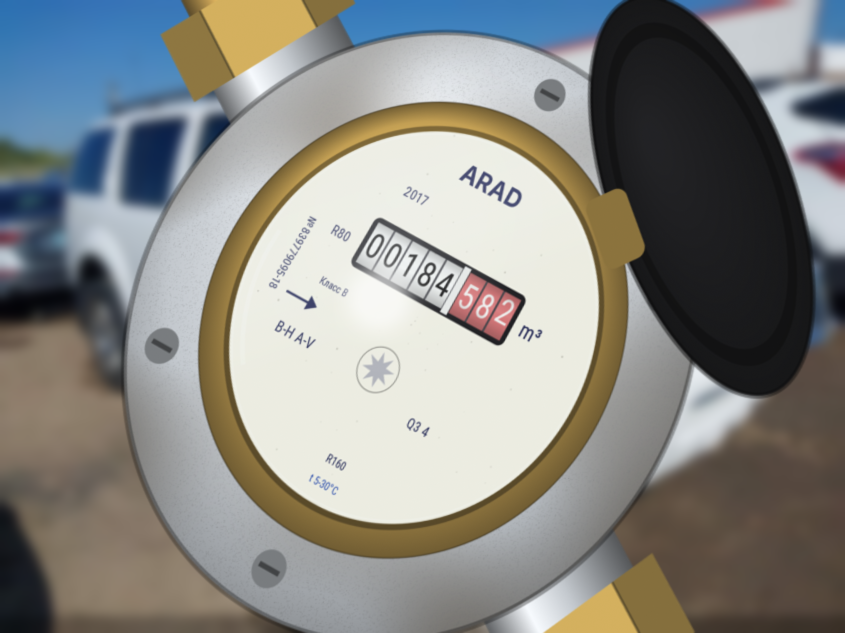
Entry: value=184.582 unit=m³
